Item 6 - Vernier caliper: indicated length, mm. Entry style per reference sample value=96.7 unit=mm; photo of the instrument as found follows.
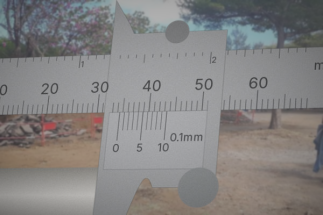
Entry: value=34.4 unit=mm
